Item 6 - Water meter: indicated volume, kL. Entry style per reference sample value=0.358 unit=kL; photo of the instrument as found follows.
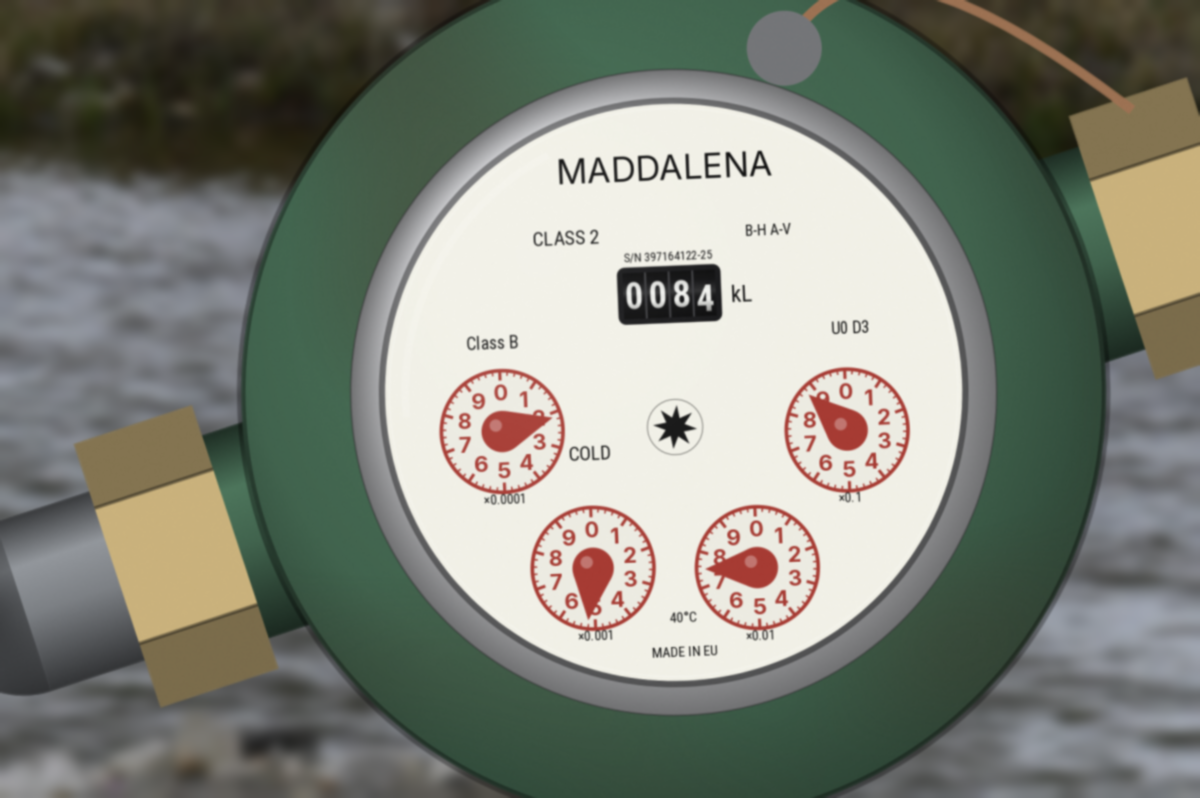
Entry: value=83.8752 unit=kL
